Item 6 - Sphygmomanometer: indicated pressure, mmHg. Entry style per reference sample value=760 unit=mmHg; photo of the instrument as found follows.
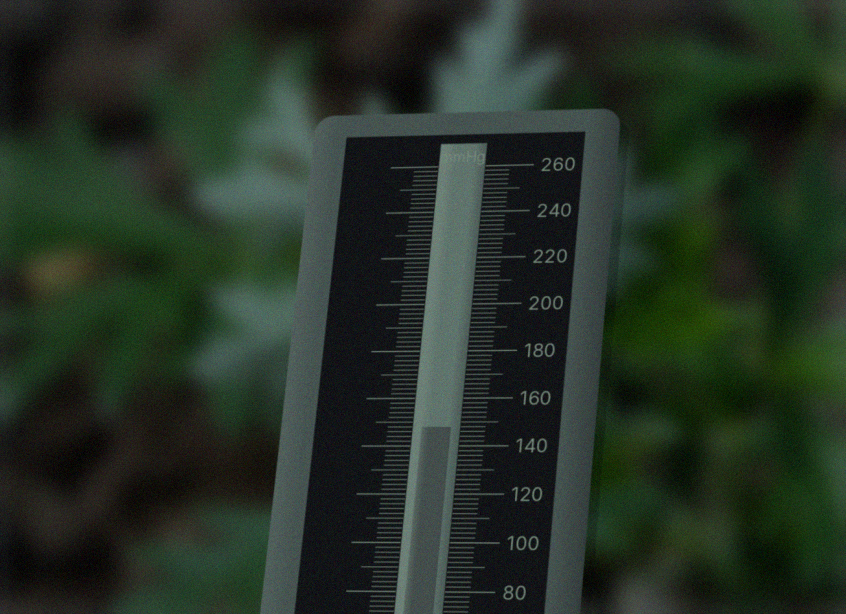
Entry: value=148 unit=mmHg
